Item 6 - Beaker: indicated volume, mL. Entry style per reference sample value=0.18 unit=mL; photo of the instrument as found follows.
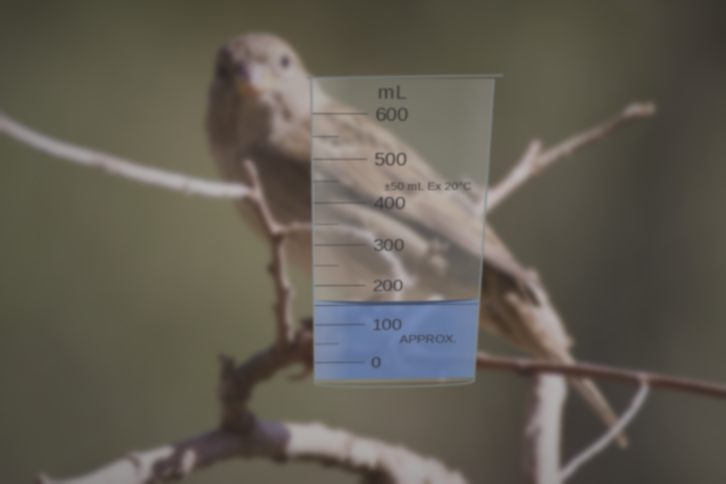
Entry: value=150 unit=mL
